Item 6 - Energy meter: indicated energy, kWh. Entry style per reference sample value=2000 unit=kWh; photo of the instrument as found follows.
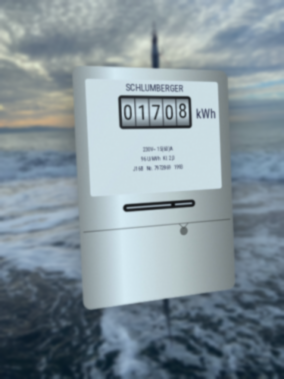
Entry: value=1708 unit=kWh
